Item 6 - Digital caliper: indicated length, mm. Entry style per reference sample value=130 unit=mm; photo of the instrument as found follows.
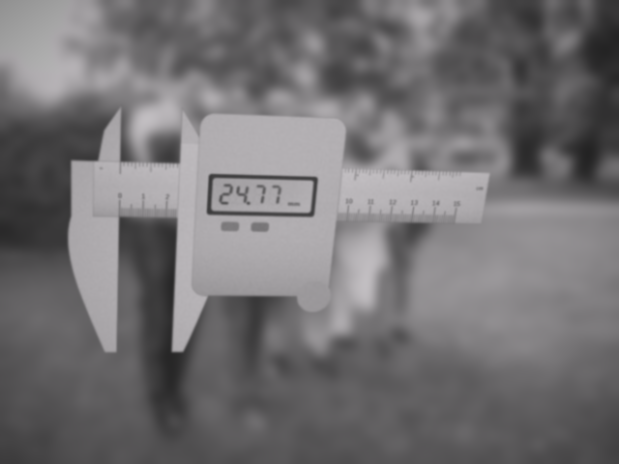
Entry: value=24.77 unit=mm
